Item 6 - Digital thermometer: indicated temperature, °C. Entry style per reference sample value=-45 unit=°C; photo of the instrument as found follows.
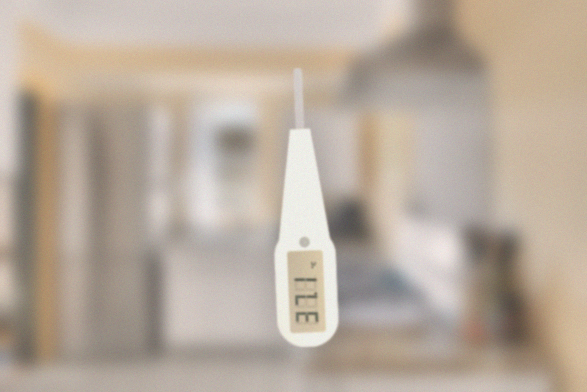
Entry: value=37.1 unit=°C
